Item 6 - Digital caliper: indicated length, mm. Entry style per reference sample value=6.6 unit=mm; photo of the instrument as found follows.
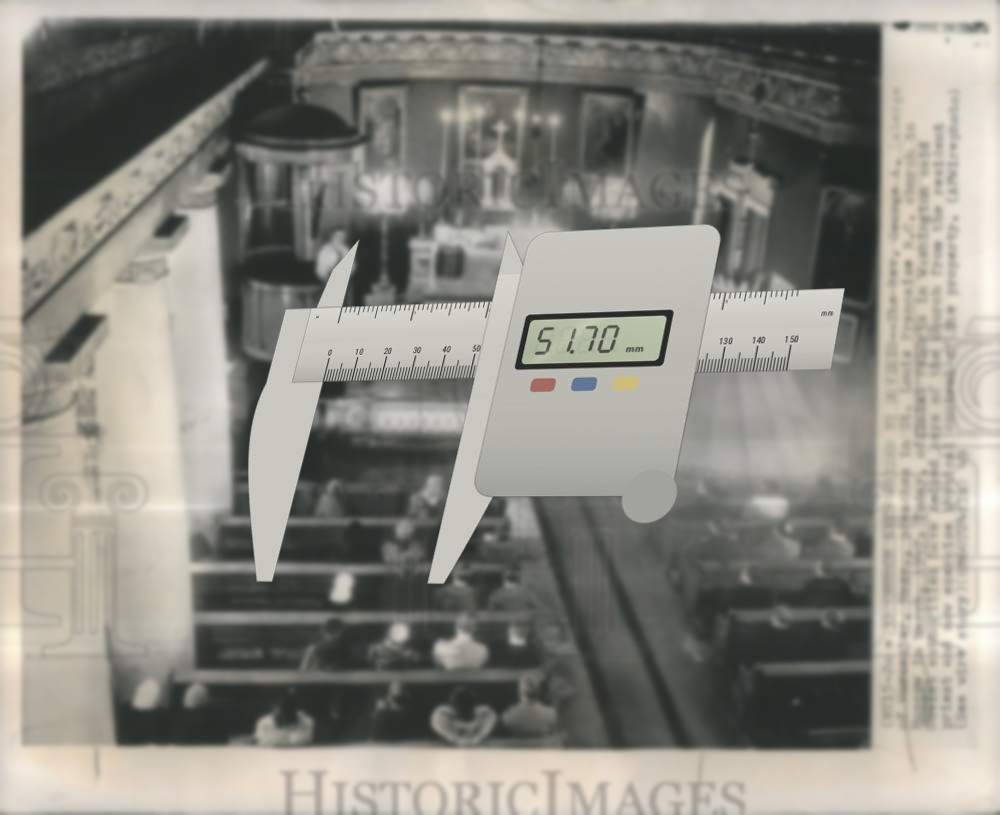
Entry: value=51.70 unit=mm
